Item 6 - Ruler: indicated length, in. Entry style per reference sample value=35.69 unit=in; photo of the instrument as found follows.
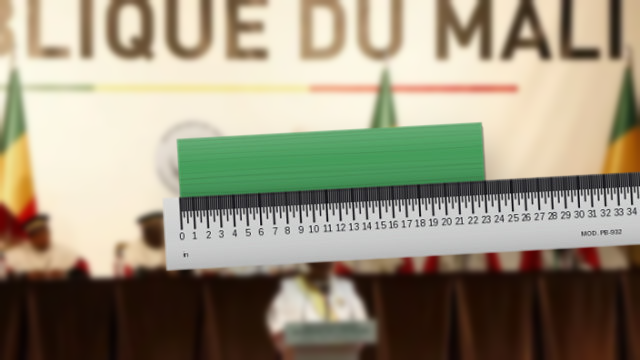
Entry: value=23 unit=in
